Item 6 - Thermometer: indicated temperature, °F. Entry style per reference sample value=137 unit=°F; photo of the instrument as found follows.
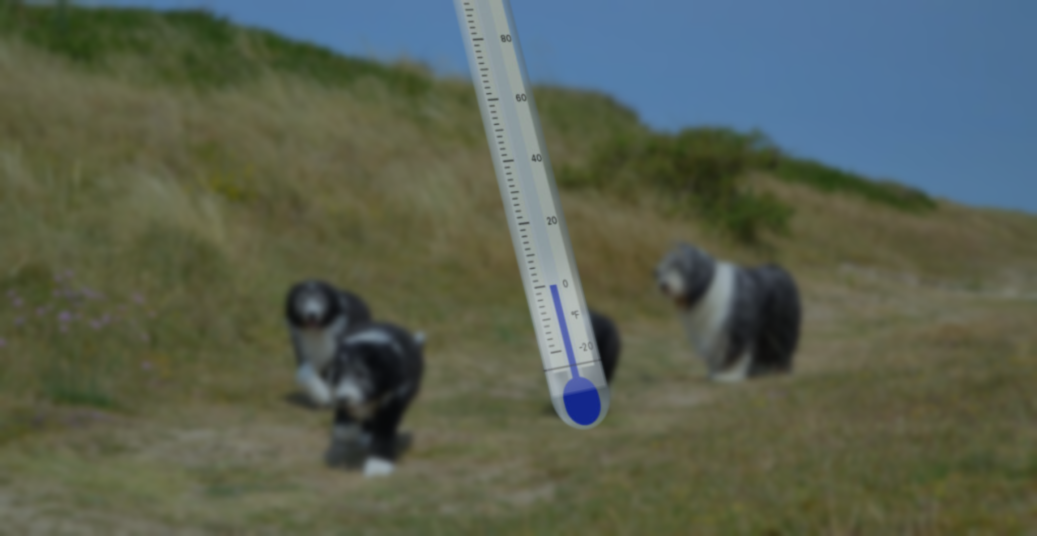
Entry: value=0 unit=°F
